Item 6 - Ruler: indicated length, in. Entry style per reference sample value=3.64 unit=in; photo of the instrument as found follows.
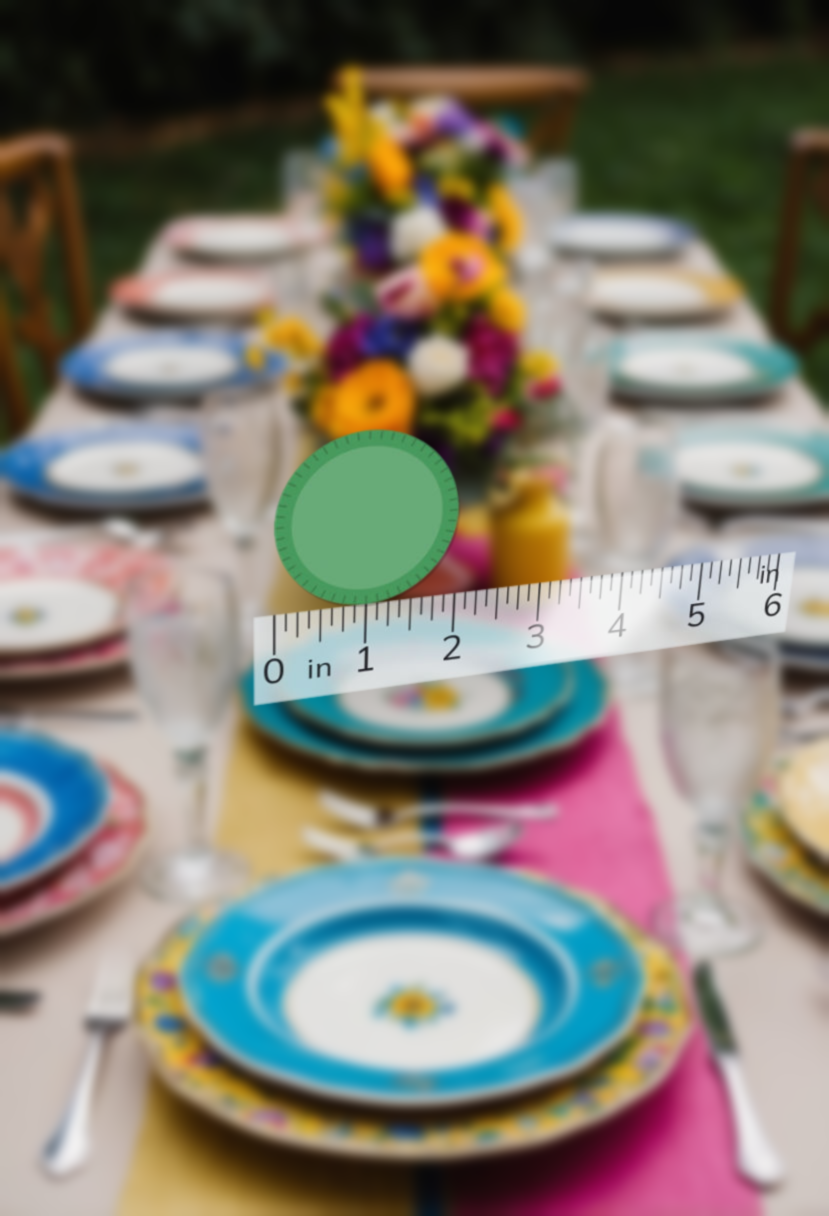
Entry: value=2 unit=in
